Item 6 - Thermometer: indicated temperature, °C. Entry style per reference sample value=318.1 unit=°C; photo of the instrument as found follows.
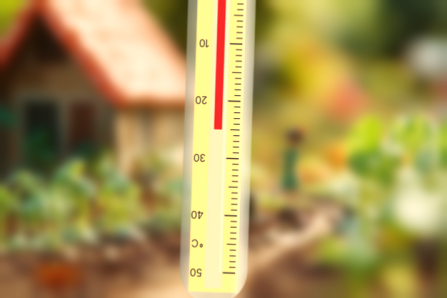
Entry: value=25 unit=°C
